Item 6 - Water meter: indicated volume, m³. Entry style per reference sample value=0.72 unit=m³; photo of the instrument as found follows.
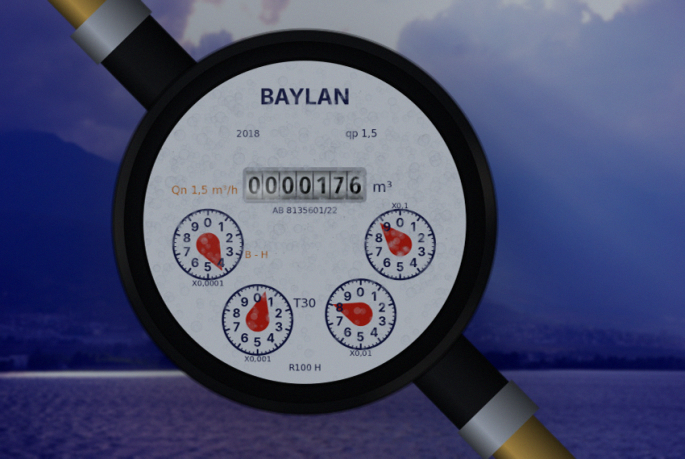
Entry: value=176.8804 unit=m³
